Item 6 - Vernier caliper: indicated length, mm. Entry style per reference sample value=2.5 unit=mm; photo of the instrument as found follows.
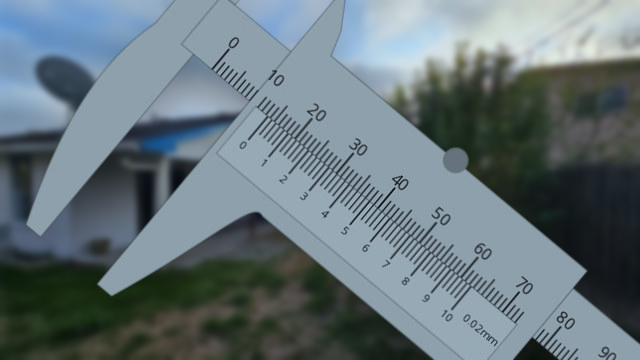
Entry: value=13.5 unit=mm
